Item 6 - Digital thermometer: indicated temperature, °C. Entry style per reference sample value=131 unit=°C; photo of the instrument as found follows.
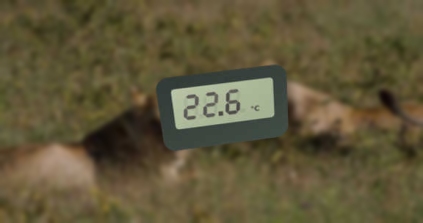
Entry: value=22.6 unit=°C
